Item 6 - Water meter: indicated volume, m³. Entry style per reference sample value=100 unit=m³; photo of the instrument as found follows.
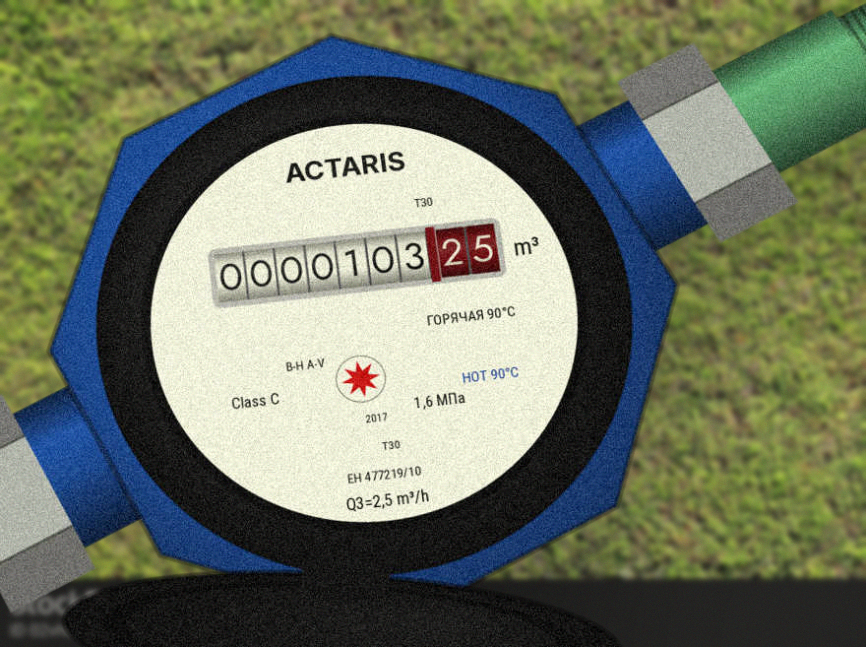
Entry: value=103.25 unit=m³
